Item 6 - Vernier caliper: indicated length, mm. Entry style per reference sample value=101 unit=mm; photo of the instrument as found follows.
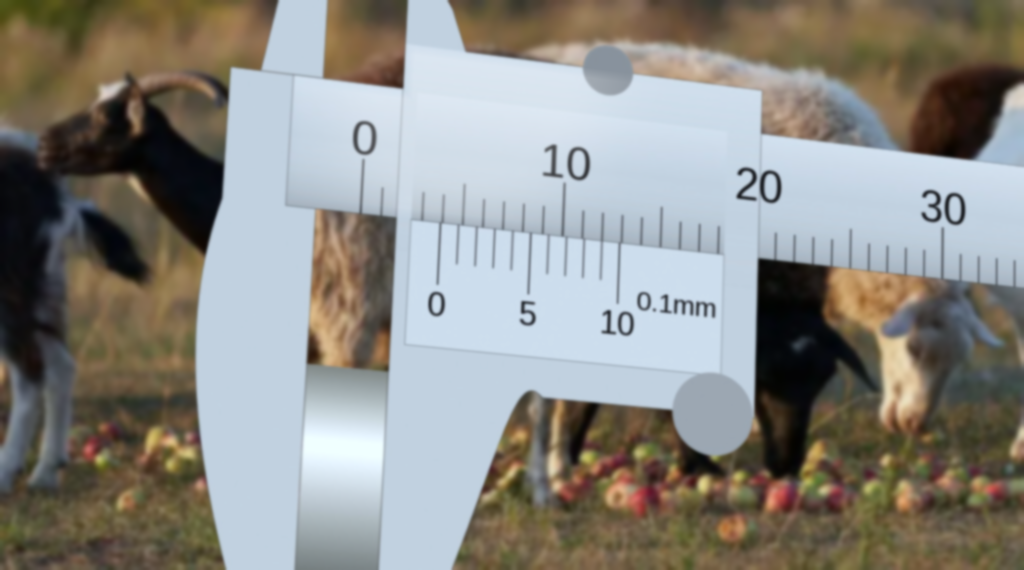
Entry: value=3.9 unit=mm
